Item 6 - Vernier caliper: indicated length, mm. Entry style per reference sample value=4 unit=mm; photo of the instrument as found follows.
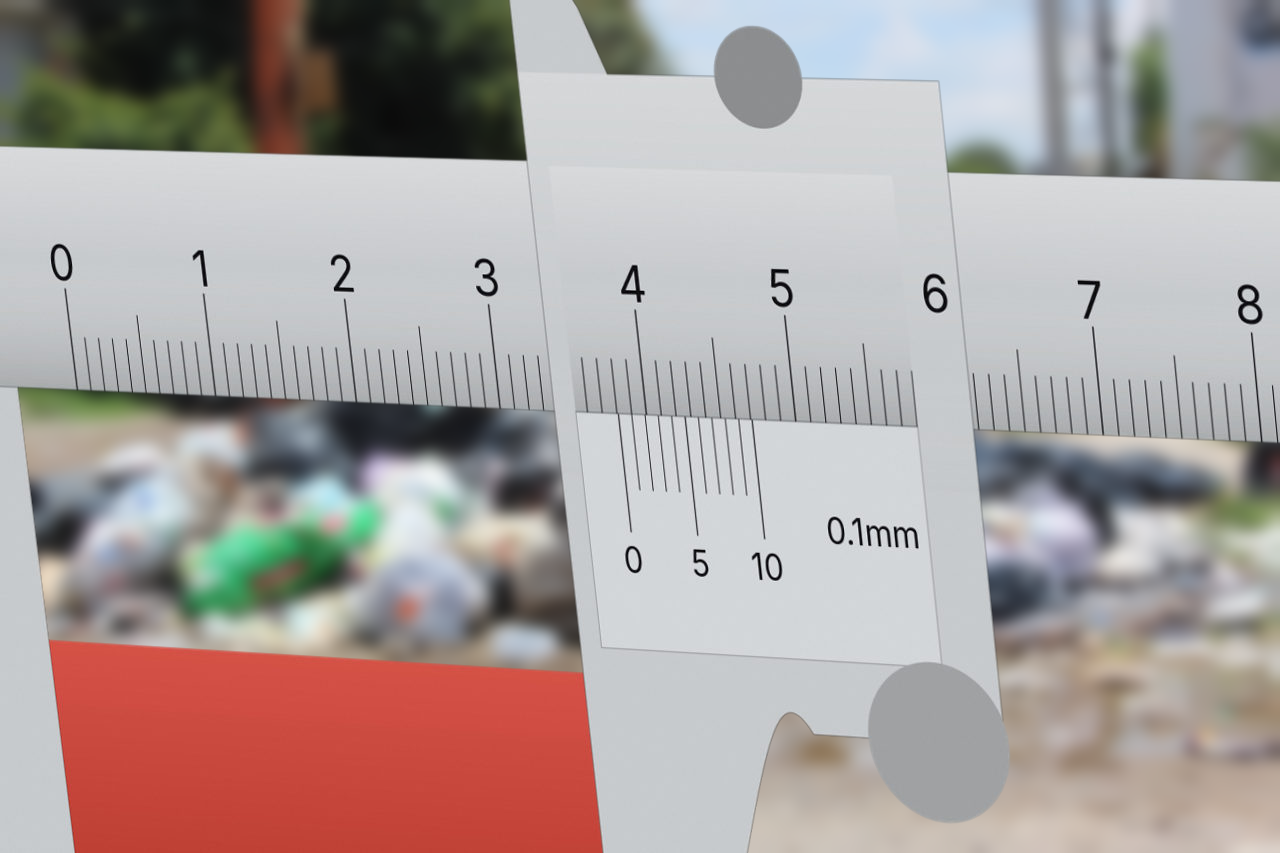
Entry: value=38.1 unit=mm
